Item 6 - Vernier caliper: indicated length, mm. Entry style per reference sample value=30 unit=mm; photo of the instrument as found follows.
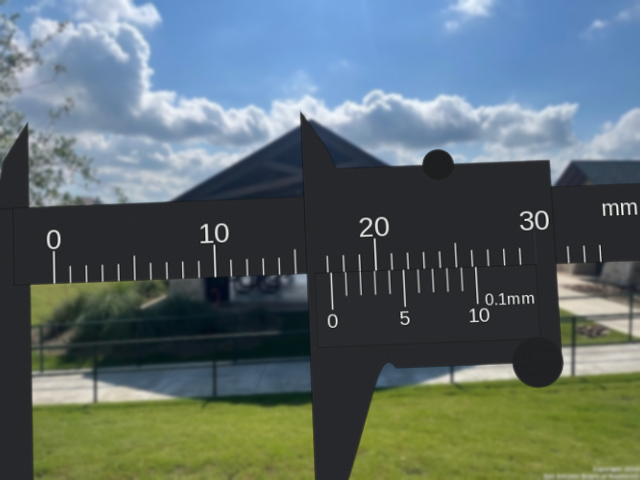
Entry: value=17.2 unit=mm
